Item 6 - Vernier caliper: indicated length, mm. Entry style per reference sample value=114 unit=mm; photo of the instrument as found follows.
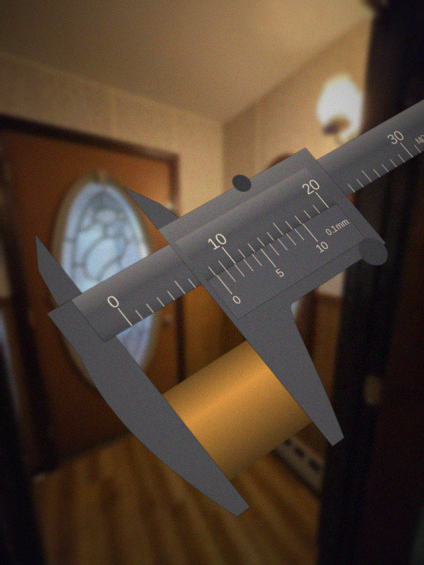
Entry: value=8.1 unit=mm
